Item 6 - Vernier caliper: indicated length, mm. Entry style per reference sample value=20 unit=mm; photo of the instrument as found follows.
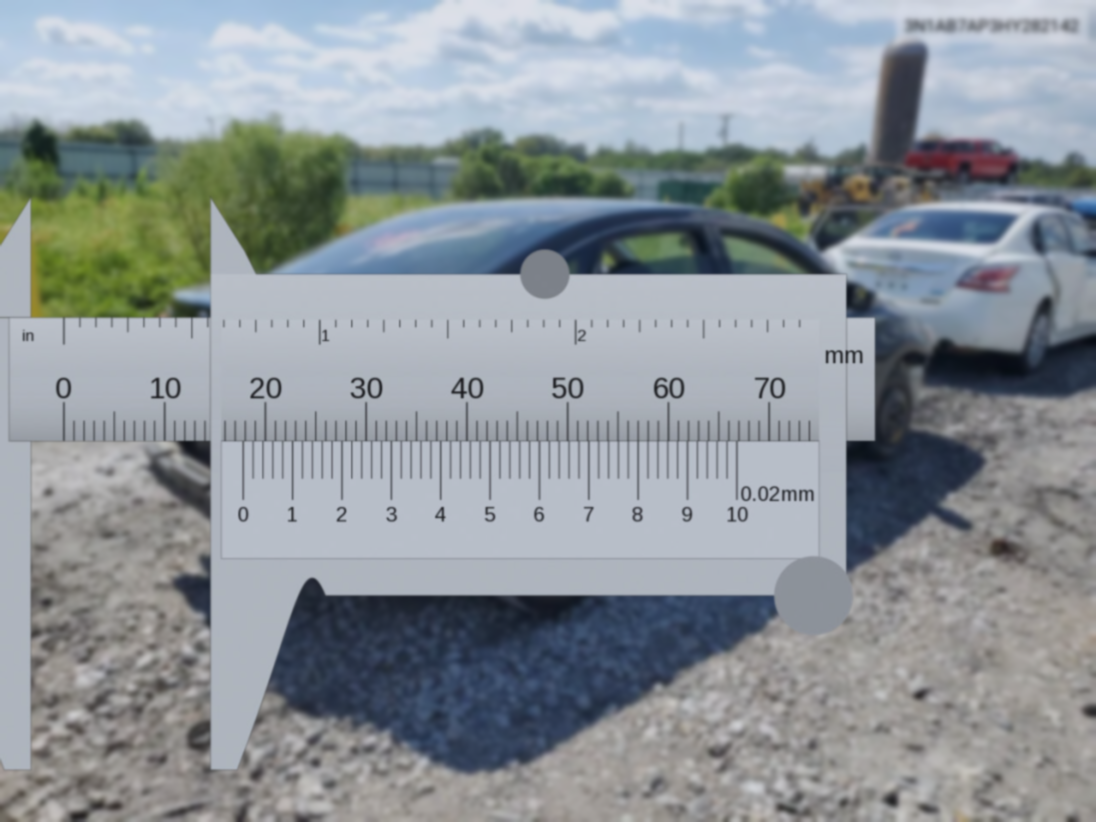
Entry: value=17.8 unit=mm
